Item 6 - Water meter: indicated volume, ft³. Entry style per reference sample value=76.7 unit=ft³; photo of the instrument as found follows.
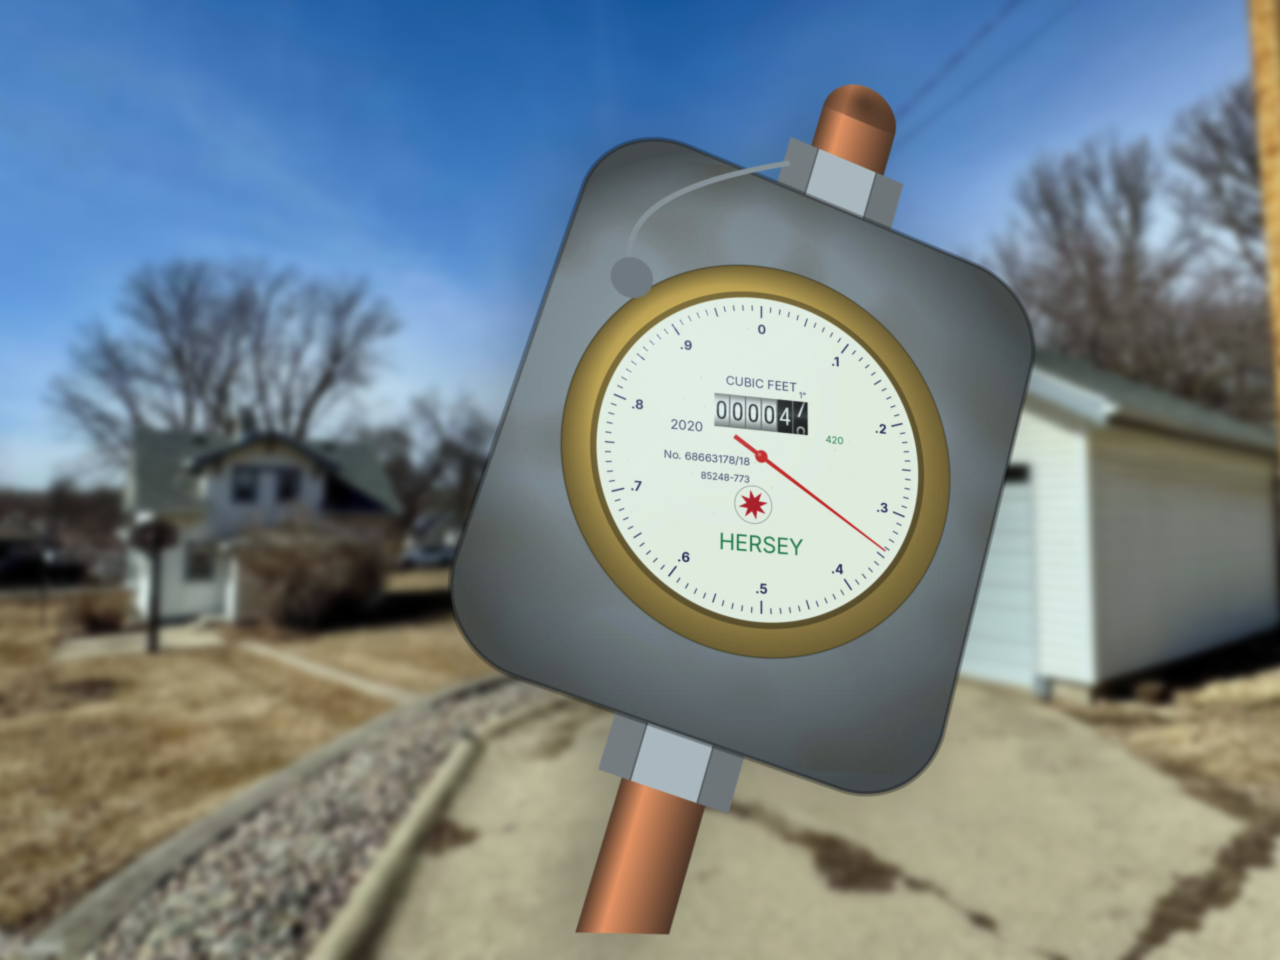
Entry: value=47.34 unit=ft³
